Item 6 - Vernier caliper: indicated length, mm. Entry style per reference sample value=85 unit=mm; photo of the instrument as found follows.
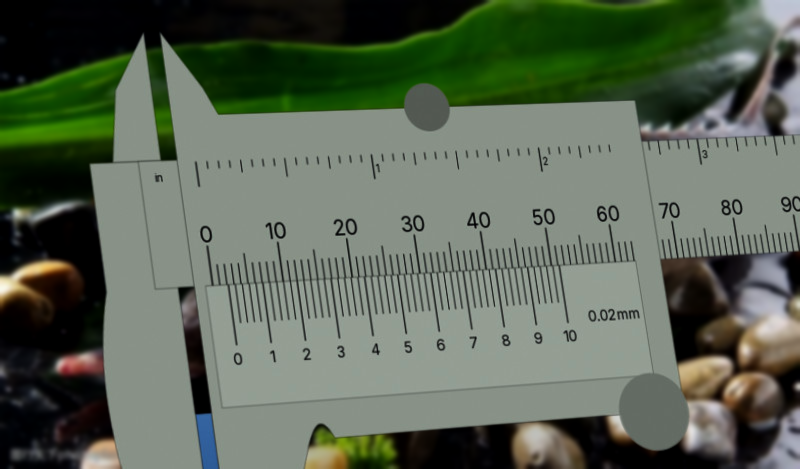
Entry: value=2.2 unit=mm
